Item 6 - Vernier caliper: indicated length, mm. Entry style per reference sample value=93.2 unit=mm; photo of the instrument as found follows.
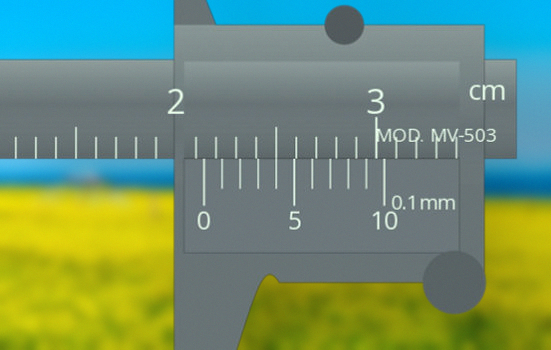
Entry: value=21.4 unit=mm
